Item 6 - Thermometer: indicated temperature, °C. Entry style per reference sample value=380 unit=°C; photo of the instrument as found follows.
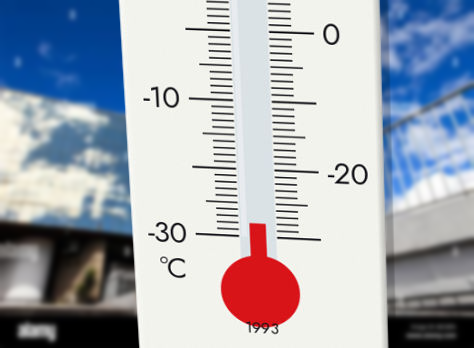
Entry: value=-28 unit=°C
